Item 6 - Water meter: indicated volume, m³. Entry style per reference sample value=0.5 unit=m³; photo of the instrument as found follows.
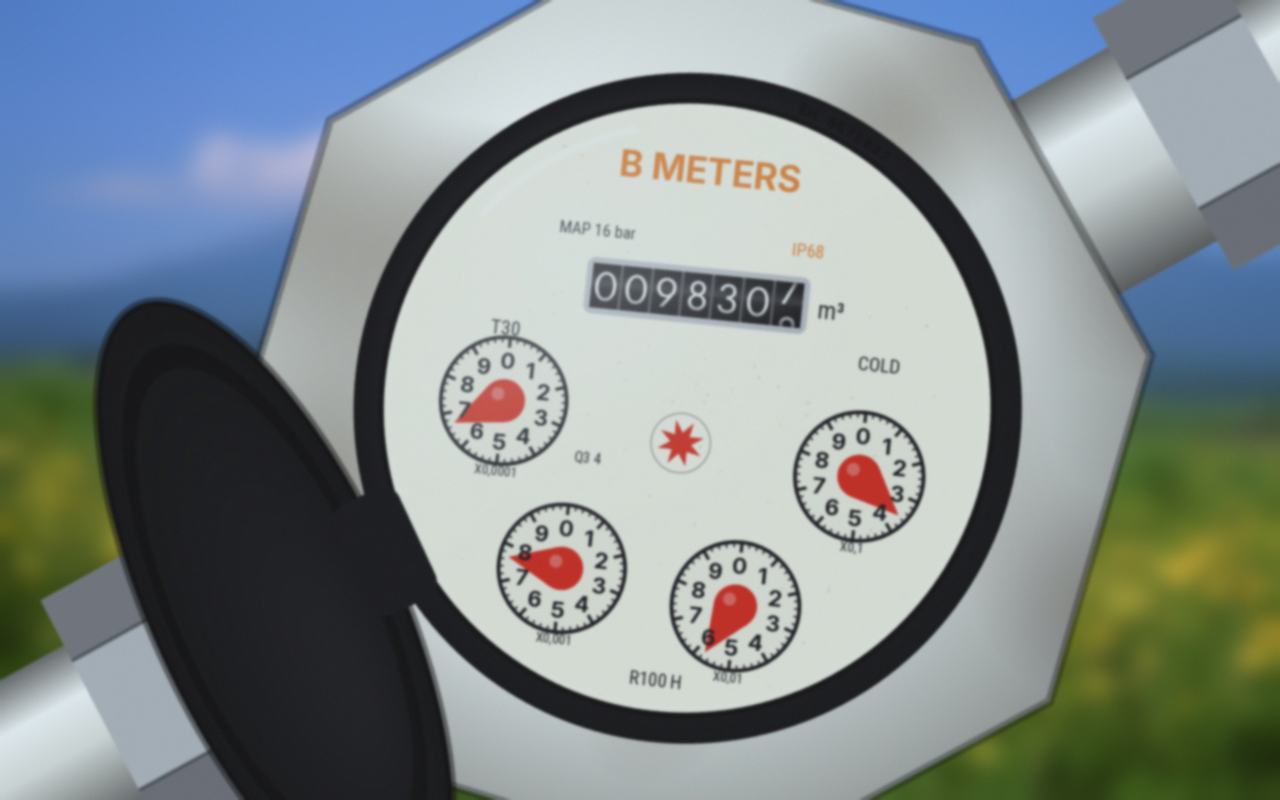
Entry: value=98307.3576 unit=m³
